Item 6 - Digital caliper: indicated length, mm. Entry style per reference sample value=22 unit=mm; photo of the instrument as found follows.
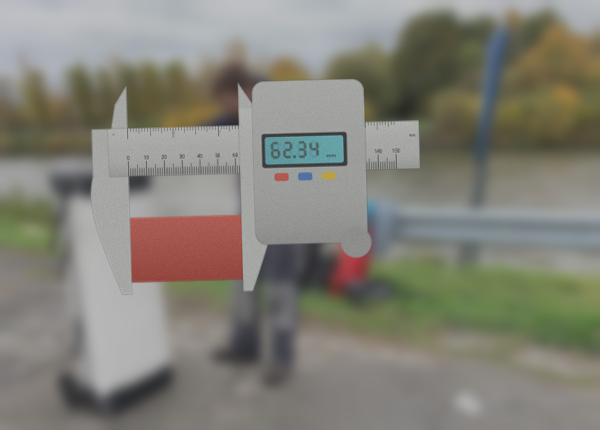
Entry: value=62.34 unit=mm
